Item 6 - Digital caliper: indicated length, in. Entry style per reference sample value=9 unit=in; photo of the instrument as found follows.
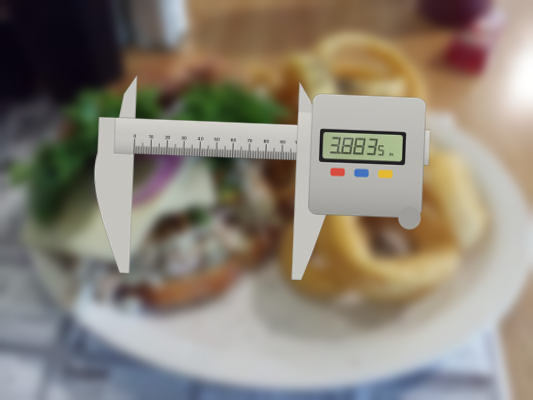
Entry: value=3.8835 unit=in
